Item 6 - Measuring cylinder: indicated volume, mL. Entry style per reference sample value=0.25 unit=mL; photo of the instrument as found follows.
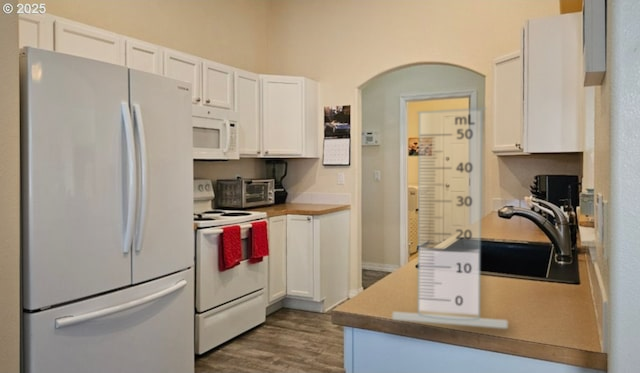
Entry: value=15 unit=mL
